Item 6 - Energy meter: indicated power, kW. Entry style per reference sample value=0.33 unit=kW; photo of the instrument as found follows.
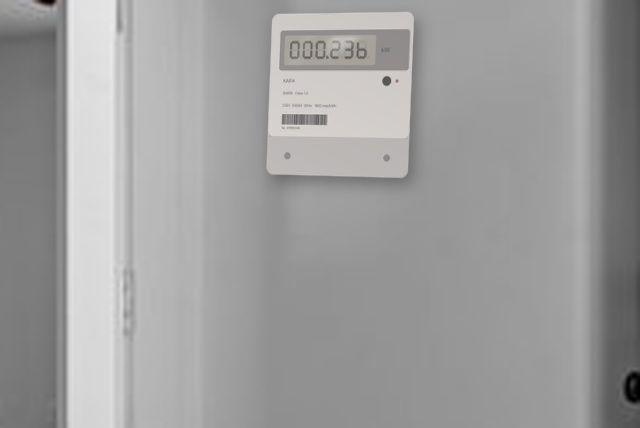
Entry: value=0.236 unit=kW
